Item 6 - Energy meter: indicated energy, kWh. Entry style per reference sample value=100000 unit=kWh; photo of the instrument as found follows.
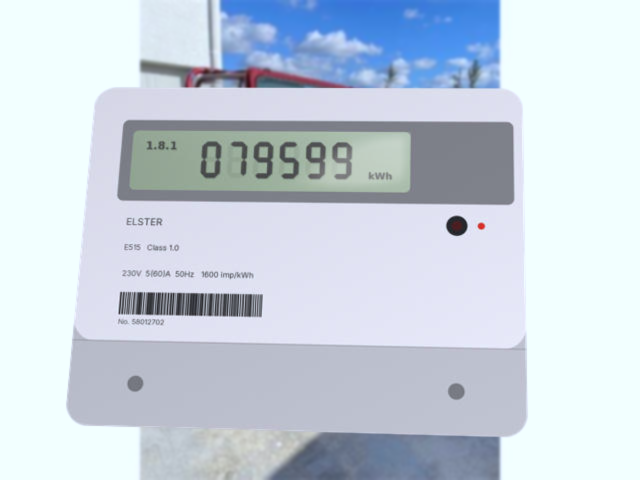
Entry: value=79599 unit=kWh
